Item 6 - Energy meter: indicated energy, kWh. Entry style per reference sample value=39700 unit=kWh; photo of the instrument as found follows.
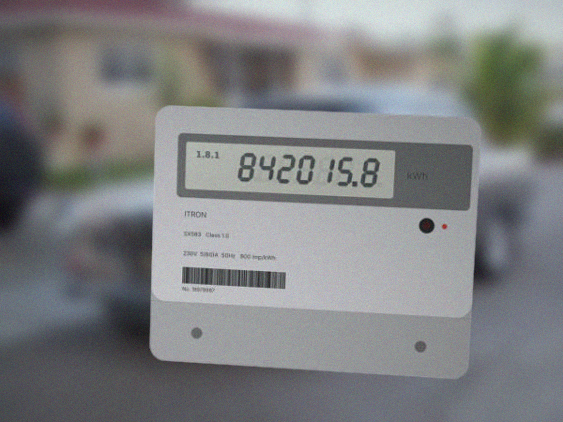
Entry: value=842015.8 unit=kWh
